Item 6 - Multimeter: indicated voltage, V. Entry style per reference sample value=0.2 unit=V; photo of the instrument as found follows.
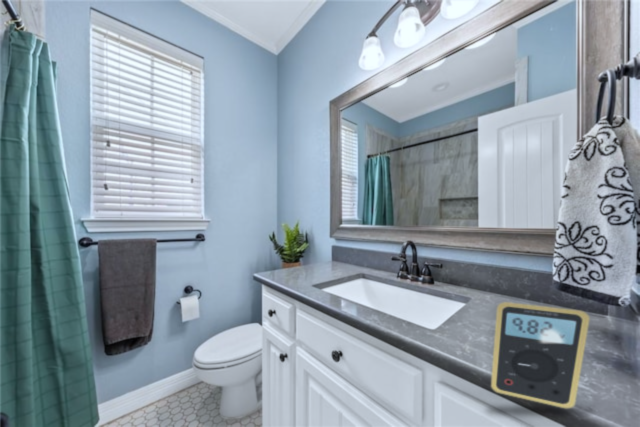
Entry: value=9.82 unit=V
